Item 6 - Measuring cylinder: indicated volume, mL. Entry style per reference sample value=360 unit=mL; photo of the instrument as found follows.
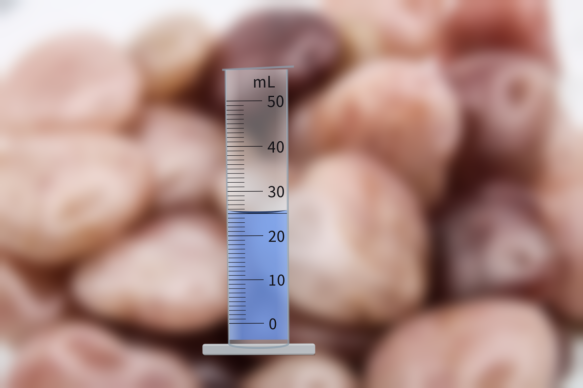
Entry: value=25 unit=mL
